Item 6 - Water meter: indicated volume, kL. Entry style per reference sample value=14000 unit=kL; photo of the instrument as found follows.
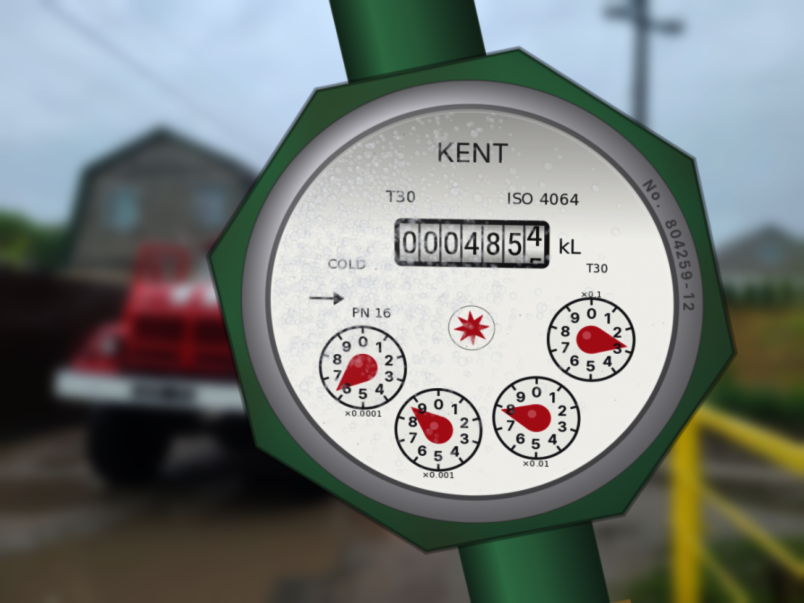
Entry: value=4854.2786 unit=kL
